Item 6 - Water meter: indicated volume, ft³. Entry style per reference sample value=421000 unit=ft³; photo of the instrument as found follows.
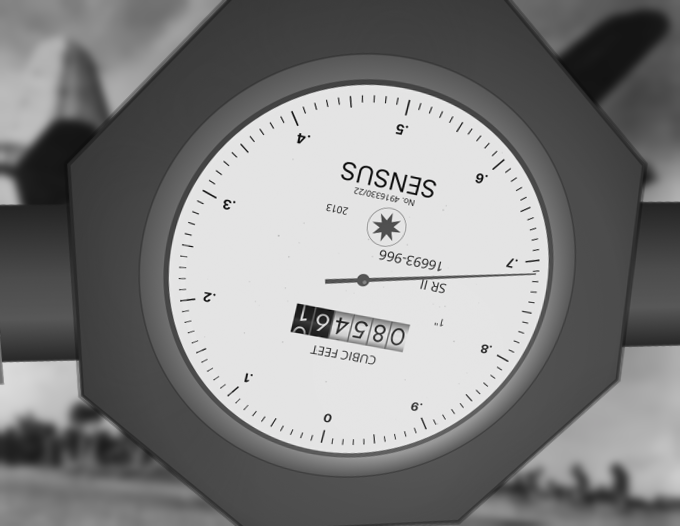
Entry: value=85460.71 unit=ft³
